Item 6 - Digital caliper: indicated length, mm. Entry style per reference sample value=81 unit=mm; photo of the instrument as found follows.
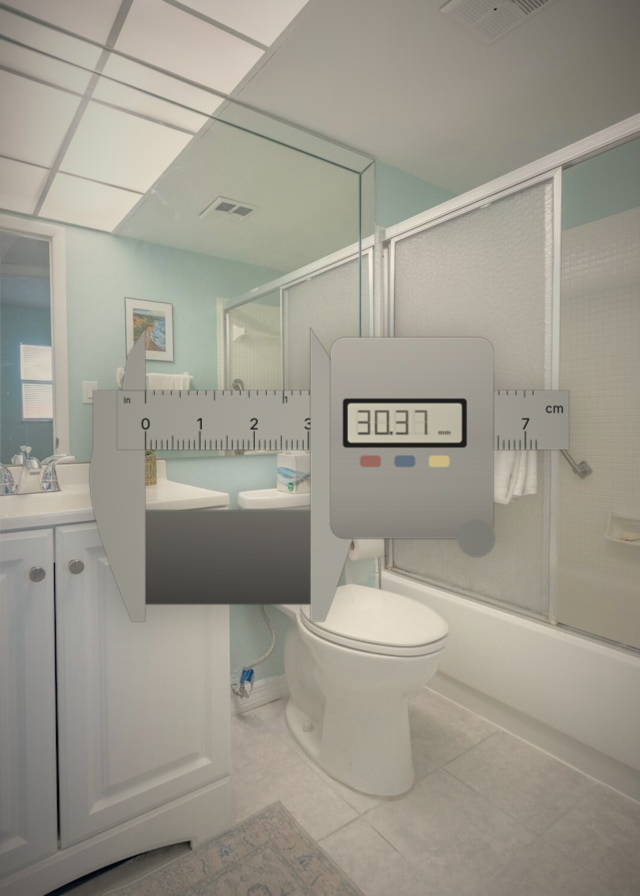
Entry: value=30.37 unit=mm
